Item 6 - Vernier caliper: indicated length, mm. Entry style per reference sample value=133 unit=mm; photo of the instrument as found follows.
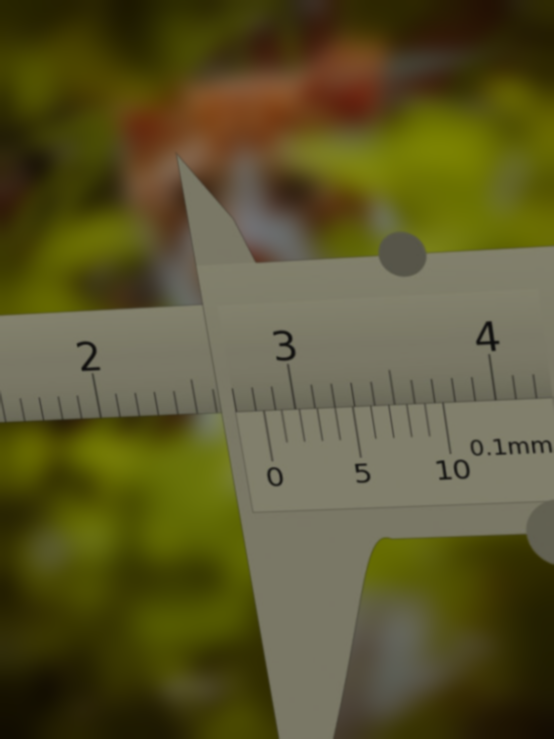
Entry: value=28.4 unit=mm
